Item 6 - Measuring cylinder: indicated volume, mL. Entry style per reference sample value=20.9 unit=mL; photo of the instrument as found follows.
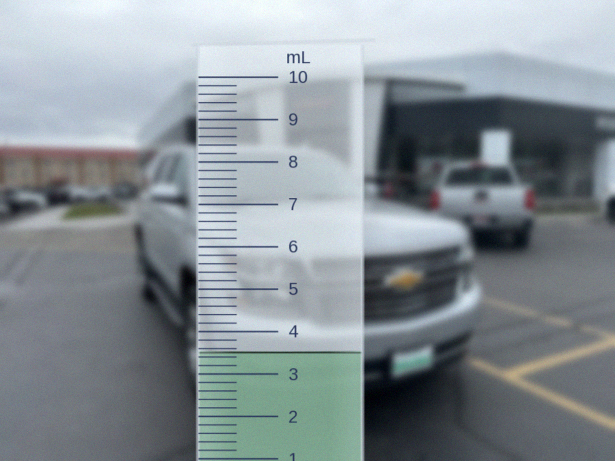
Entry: value=3.5 unit=mL
